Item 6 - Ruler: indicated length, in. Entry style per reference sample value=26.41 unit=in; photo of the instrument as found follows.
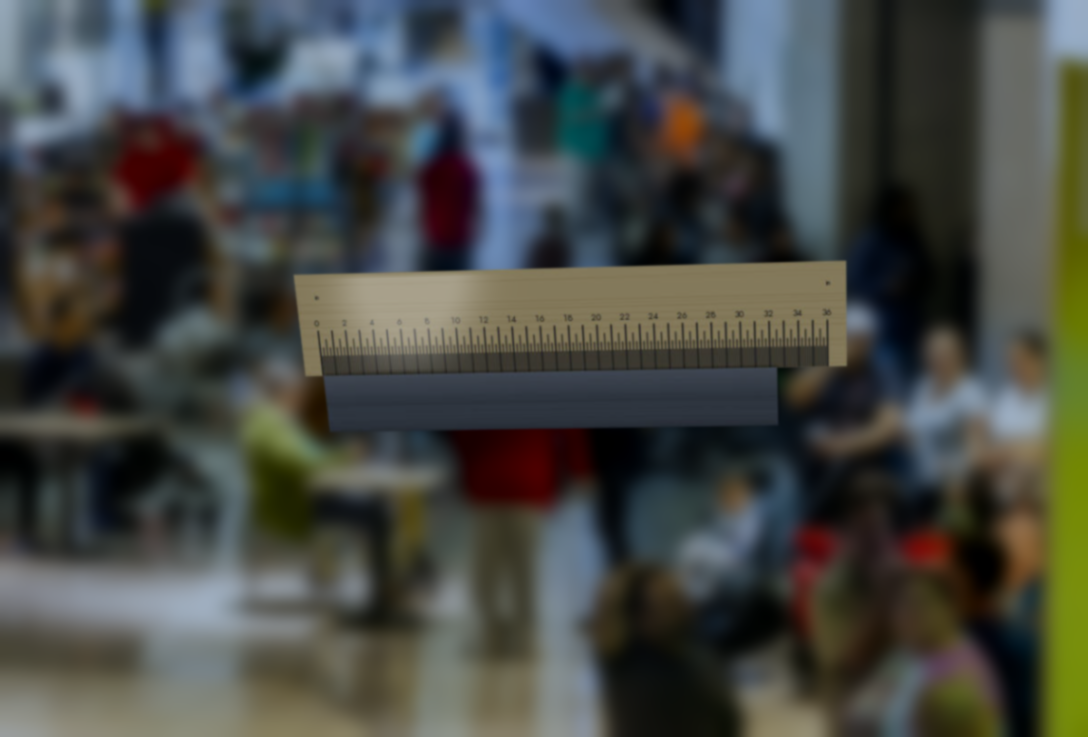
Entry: value=32.5 unit=in
